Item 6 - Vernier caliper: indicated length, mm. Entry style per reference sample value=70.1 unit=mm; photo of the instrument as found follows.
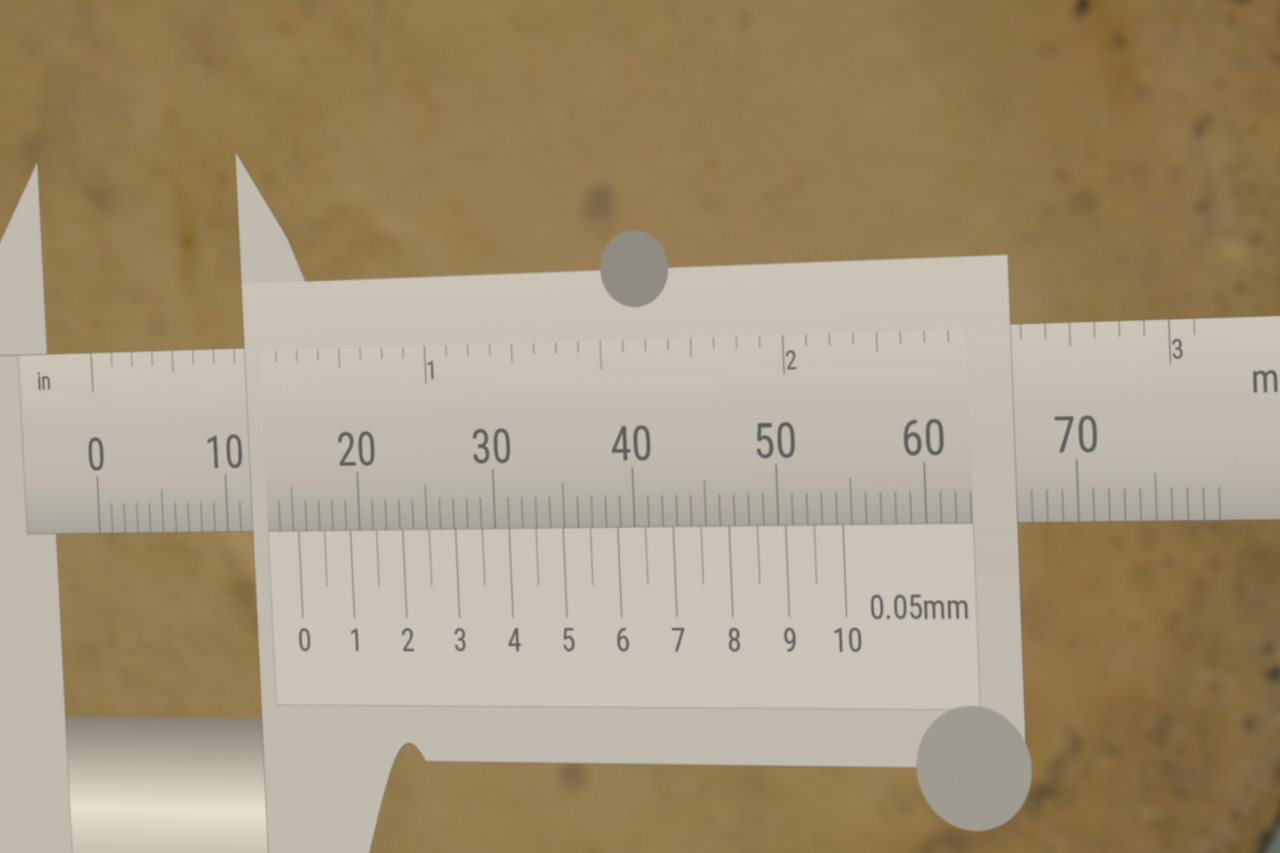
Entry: value=15.4 unit=mm
